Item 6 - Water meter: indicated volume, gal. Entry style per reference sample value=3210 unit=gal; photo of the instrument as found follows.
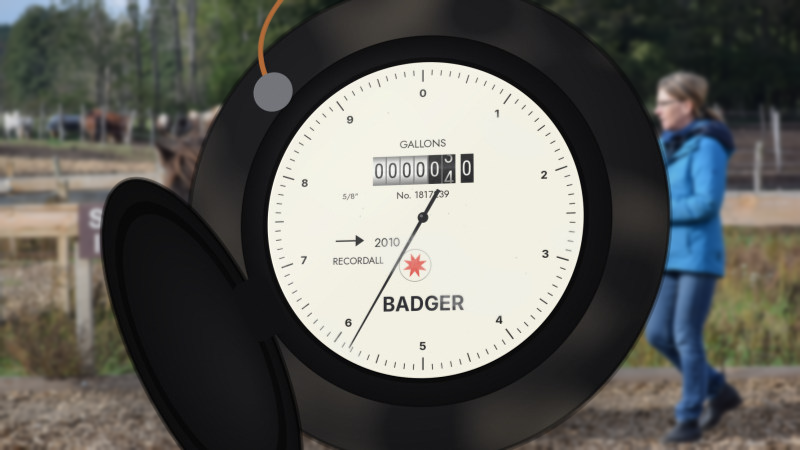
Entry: value=35.8 unit=gal
